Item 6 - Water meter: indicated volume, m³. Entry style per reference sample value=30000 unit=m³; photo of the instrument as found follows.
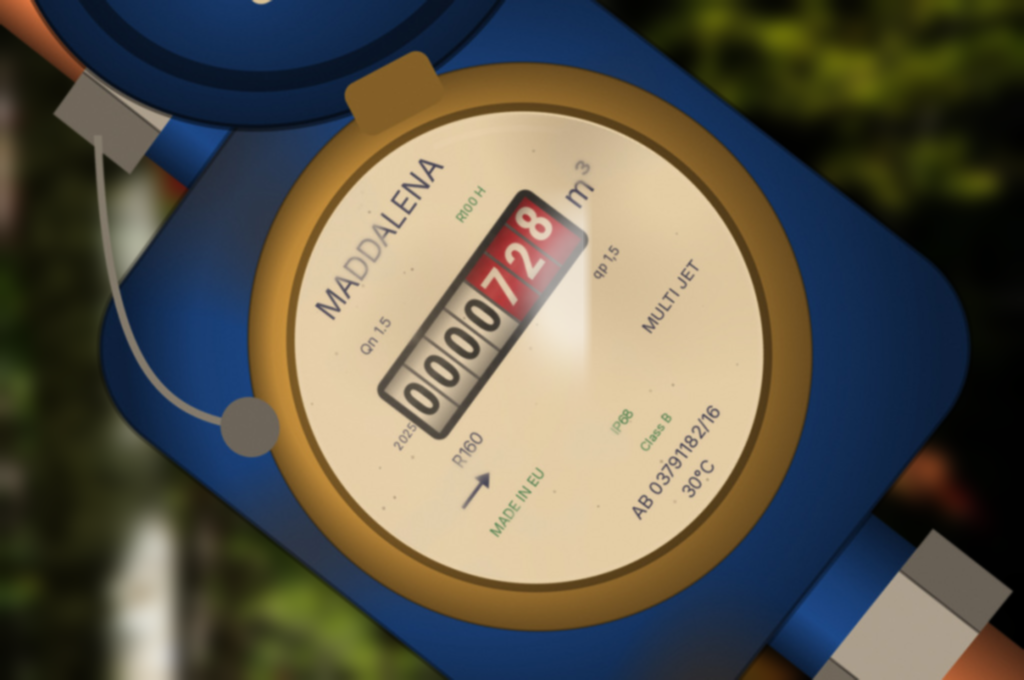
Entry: value=0.728 unit=m³
